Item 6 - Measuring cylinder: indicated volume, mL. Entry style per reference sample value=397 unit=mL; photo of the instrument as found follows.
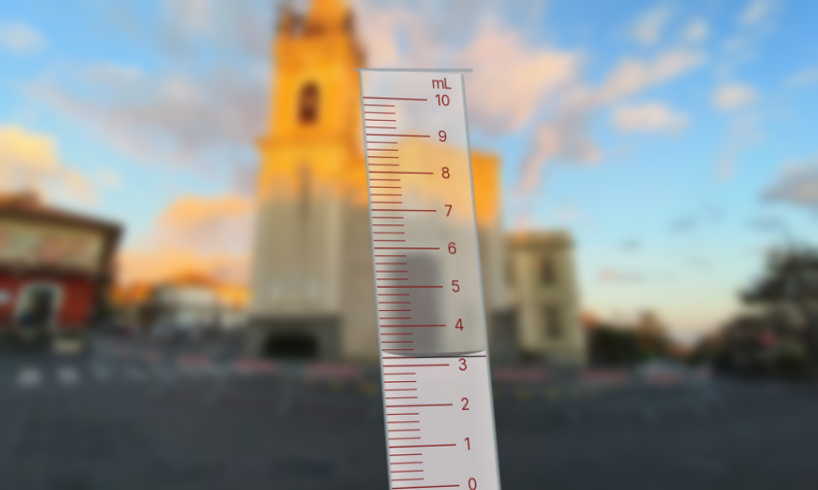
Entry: value=3.2 unit=mL
